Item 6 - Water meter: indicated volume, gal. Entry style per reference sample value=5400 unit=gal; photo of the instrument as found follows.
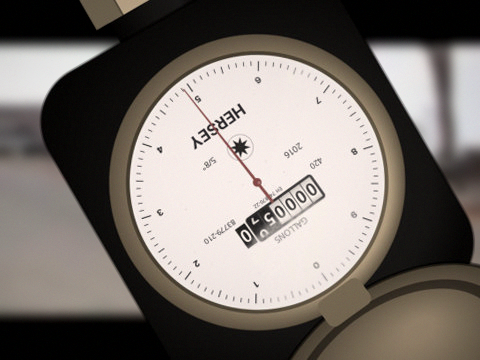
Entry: value=564.9 unit=gal
